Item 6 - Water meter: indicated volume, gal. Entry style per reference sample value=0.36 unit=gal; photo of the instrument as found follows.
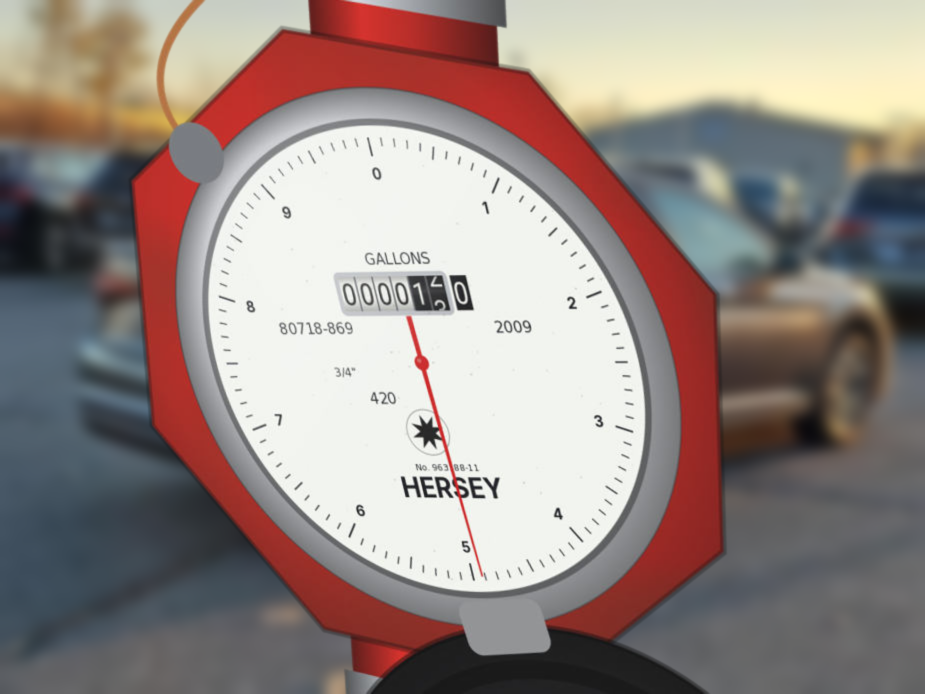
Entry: value=124.9 unit=gal
